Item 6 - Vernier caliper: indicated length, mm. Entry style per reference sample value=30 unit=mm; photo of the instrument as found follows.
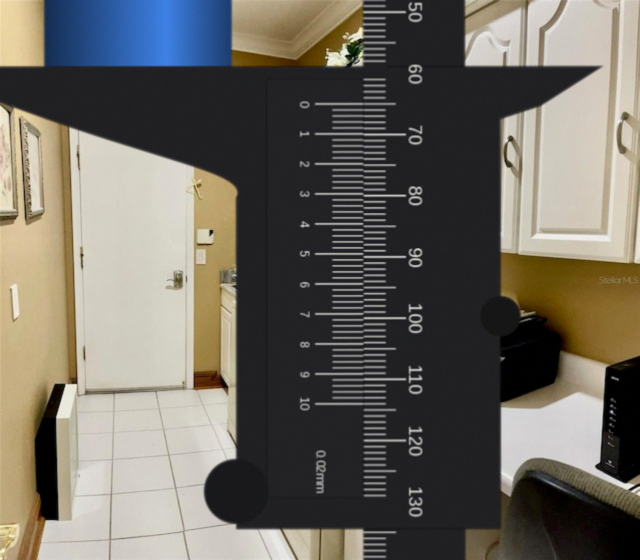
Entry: value=65.0 unit=mm
